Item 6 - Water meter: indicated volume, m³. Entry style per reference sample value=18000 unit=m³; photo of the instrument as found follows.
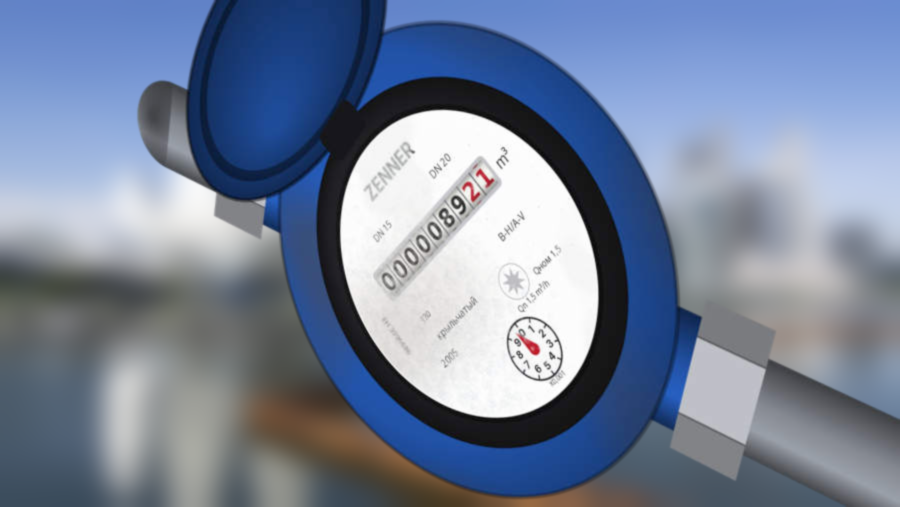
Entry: value=89.209 unit=m³
